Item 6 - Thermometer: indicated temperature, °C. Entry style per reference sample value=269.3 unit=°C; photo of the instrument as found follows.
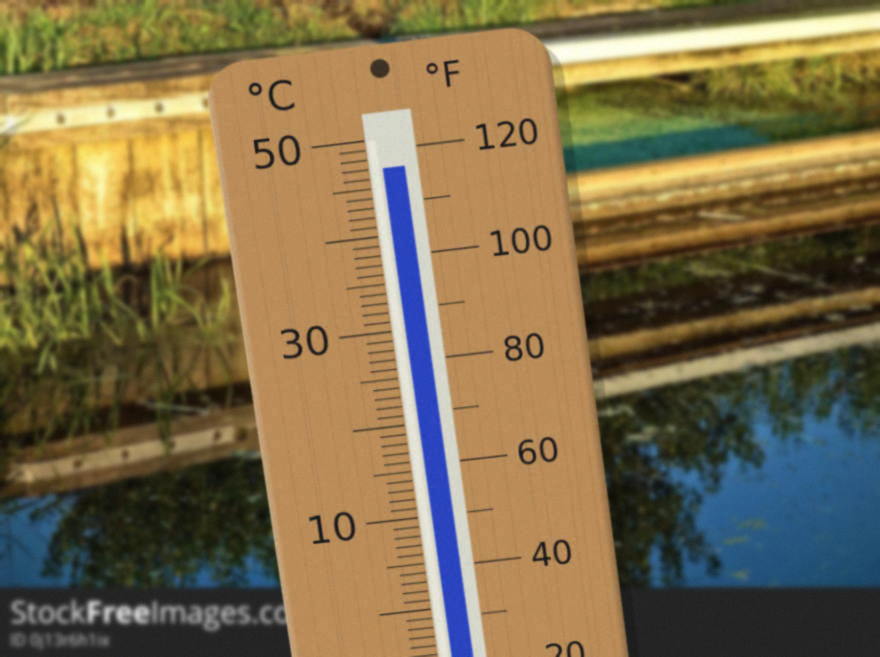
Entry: value=47 unit=°C
